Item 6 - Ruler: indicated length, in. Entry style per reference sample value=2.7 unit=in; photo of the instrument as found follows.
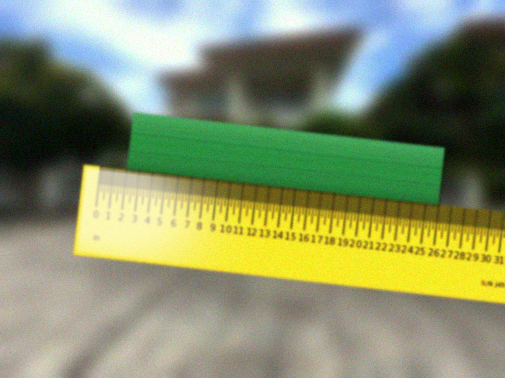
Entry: value=24 unit=in
